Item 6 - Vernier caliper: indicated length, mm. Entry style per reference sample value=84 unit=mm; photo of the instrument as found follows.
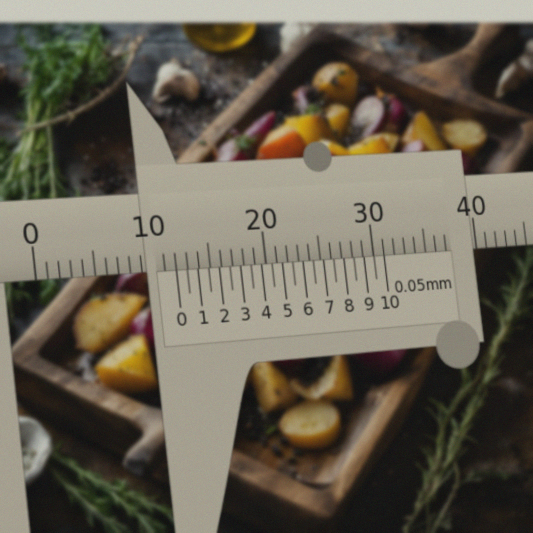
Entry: value=12.0 unit=mm
